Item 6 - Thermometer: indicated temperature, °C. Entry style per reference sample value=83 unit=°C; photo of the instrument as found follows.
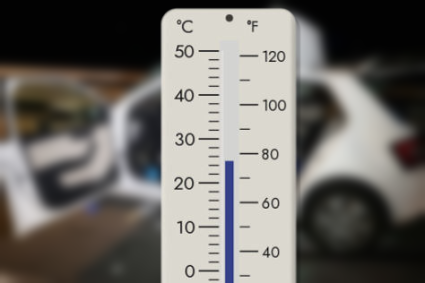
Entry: value=25 unit=°C
